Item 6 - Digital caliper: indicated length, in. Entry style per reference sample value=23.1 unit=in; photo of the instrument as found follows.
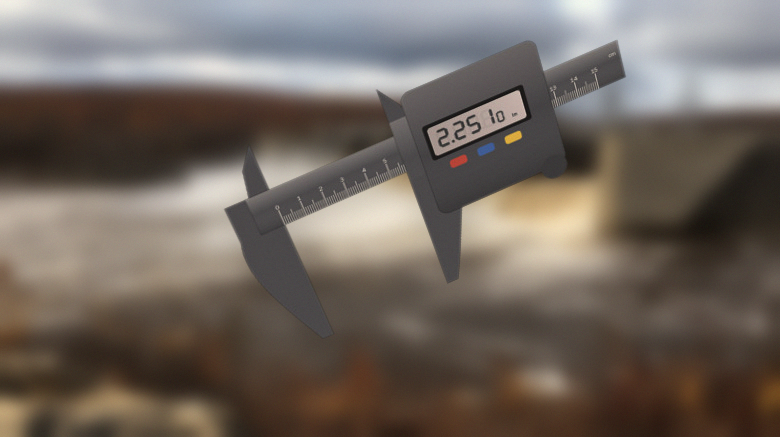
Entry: value=2.2510 unit=in
